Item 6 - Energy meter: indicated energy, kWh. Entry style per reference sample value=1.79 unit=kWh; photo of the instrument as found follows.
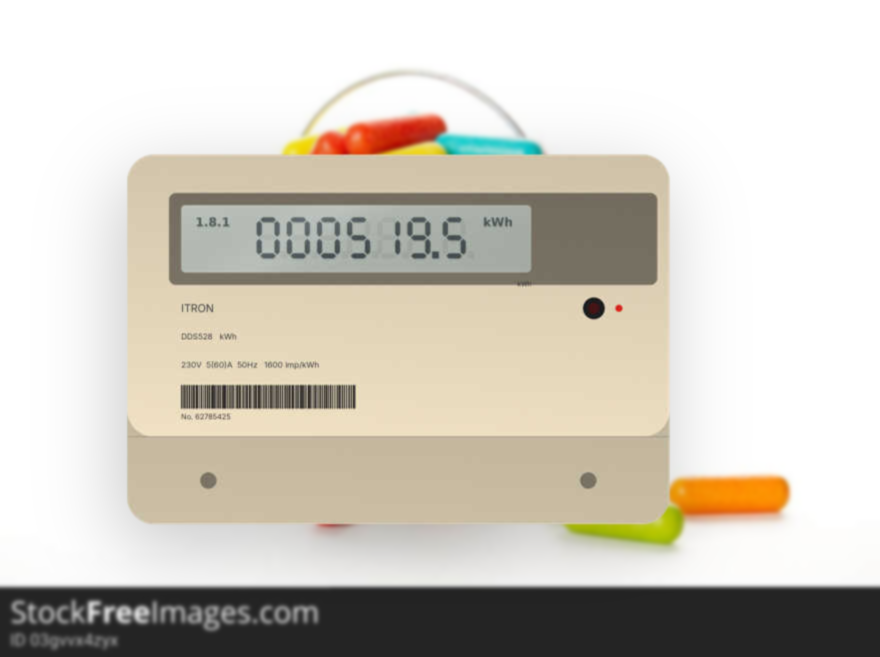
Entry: value=519.5 unit=kWh
